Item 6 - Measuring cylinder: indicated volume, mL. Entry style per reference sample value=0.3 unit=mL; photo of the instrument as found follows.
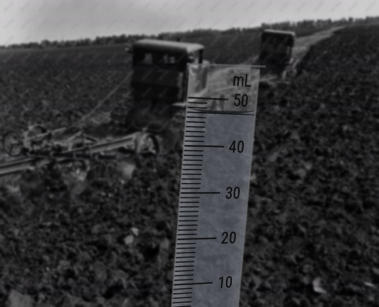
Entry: value=47 unit=mL
